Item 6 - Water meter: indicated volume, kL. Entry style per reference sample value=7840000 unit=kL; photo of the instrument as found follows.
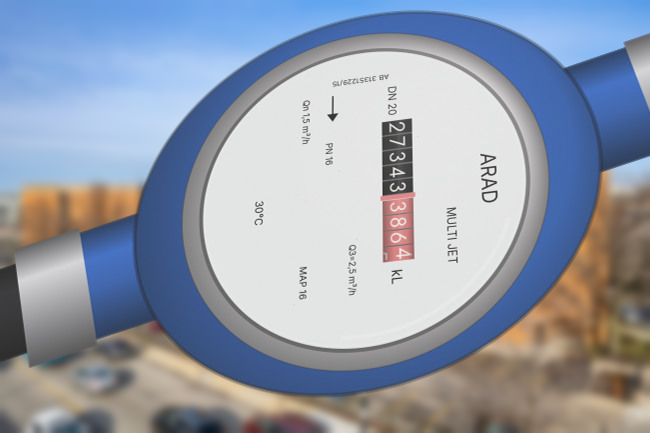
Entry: value=27343.3864 unit=kL
